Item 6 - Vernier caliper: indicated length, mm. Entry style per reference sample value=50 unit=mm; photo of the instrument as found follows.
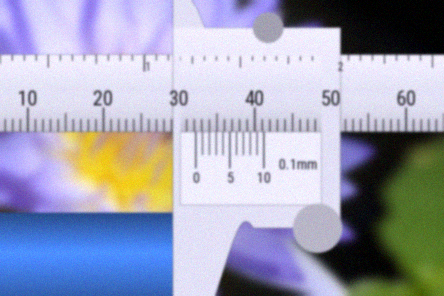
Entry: value=32.2 unit=mm
